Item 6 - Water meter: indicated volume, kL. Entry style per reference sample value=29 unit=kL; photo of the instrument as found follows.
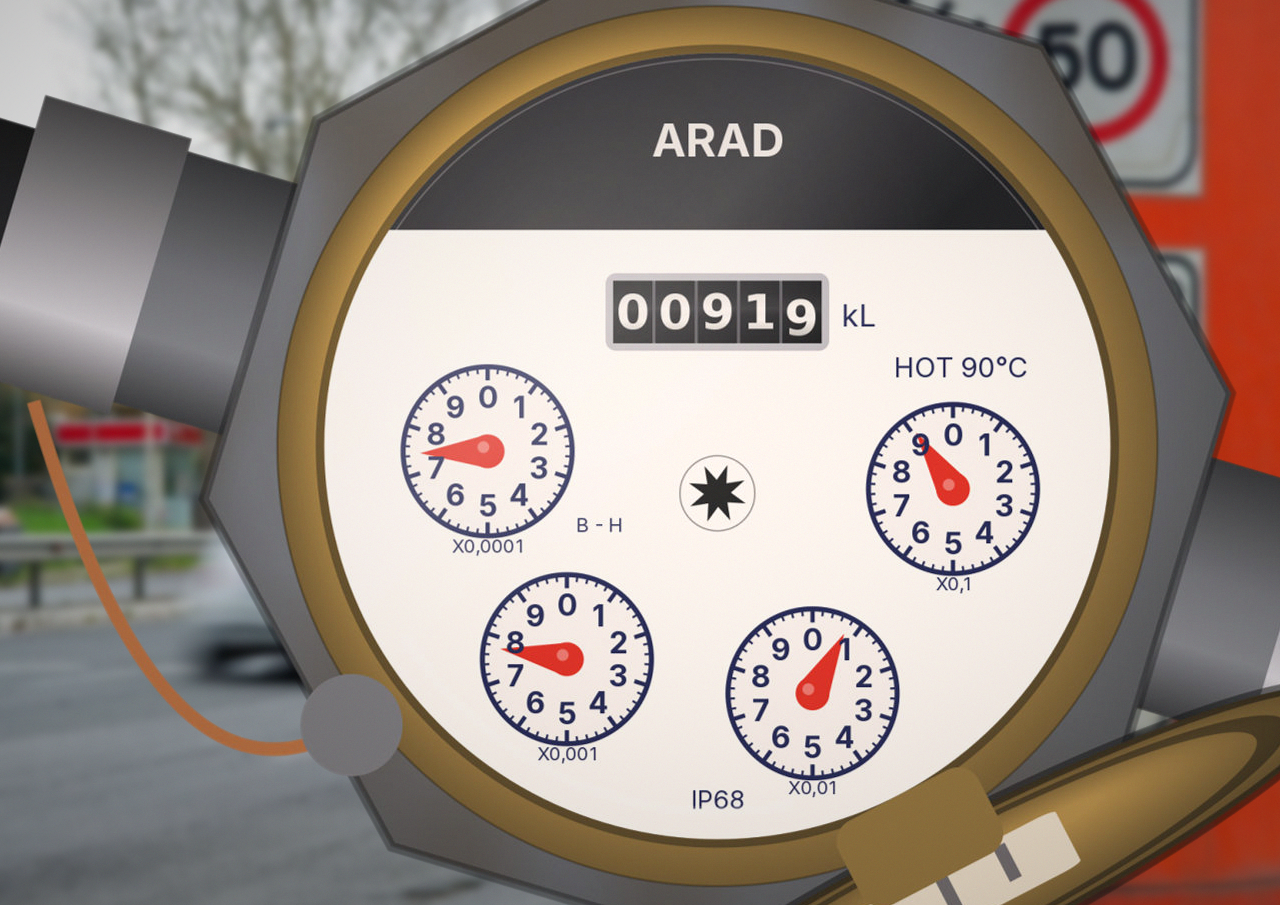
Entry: value=918.9077 unit=kL
